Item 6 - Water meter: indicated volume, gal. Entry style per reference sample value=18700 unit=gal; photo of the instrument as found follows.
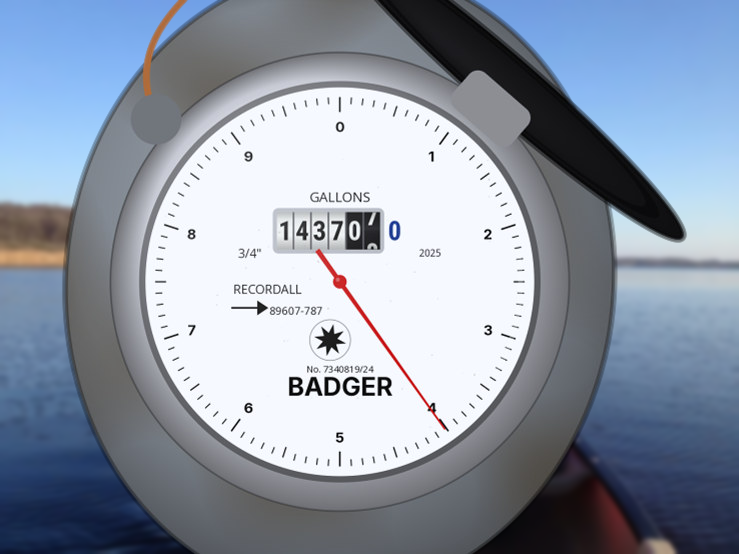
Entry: value=1437074.0 unit=gal
